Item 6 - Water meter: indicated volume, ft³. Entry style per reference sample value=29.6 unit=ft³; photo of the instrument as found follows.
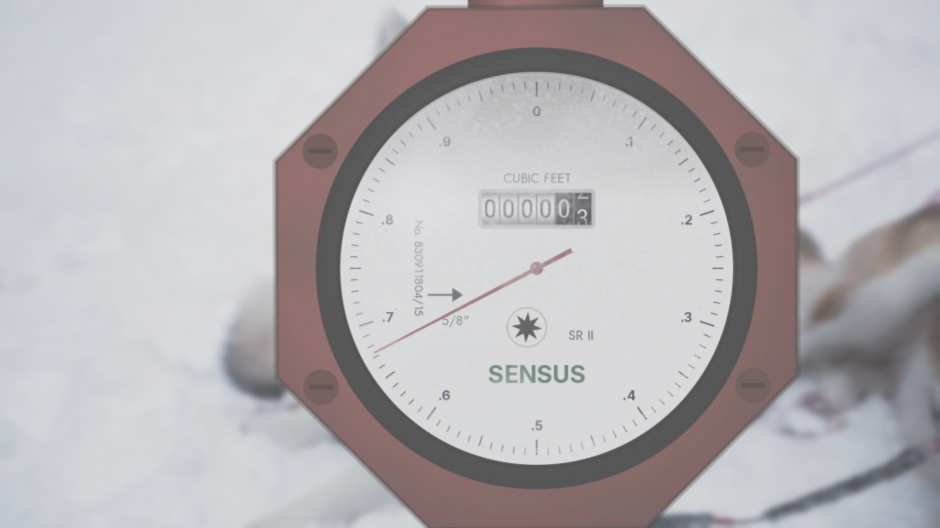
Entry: value=2.67 unit=ft³
